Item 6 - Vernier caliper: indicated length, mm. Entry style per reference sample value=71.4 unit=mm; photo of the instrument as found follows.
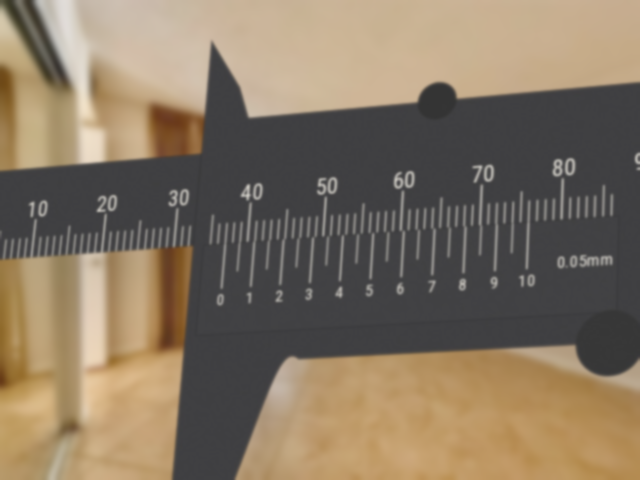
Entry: value=37.0 unit=mm
